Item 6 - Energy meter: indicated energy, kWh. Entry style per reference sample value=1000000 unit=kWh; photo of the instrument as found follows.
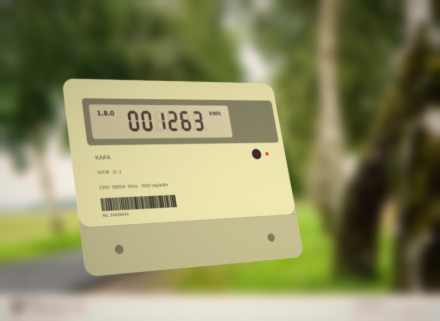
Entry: value=1263 unit=kWh
